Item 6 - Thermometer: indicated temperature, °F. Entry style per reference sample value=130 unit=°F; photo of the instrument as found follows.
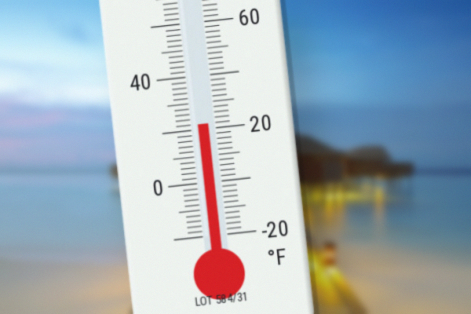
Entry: value=22 unit=°F
